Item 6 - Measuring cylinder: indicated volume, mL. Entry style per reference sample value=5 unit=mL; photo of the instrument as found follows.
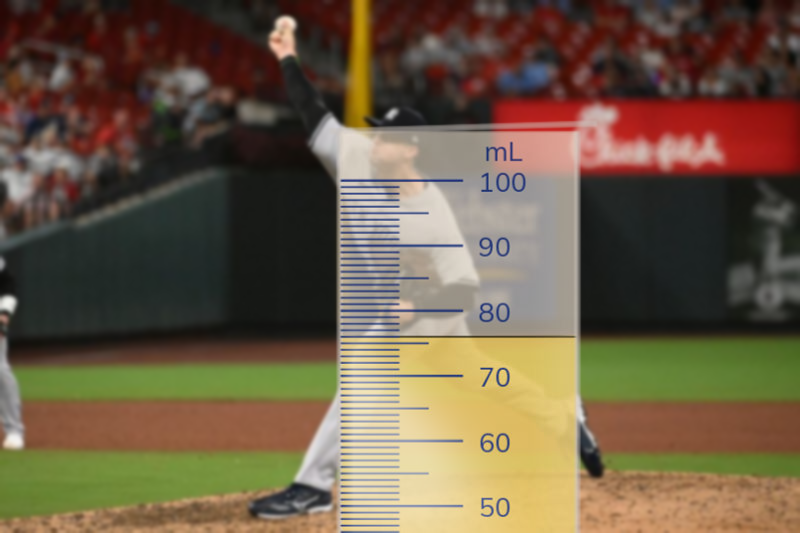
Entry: value=76 unit=mL
